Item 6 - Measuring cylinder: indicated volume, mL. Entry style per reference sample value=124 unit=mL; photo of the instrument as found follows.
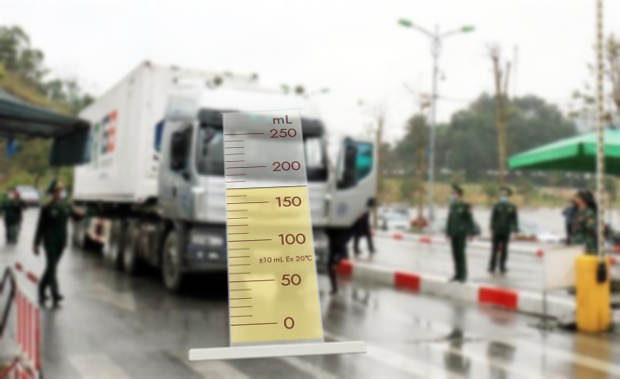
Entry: value=170 unit=mL
